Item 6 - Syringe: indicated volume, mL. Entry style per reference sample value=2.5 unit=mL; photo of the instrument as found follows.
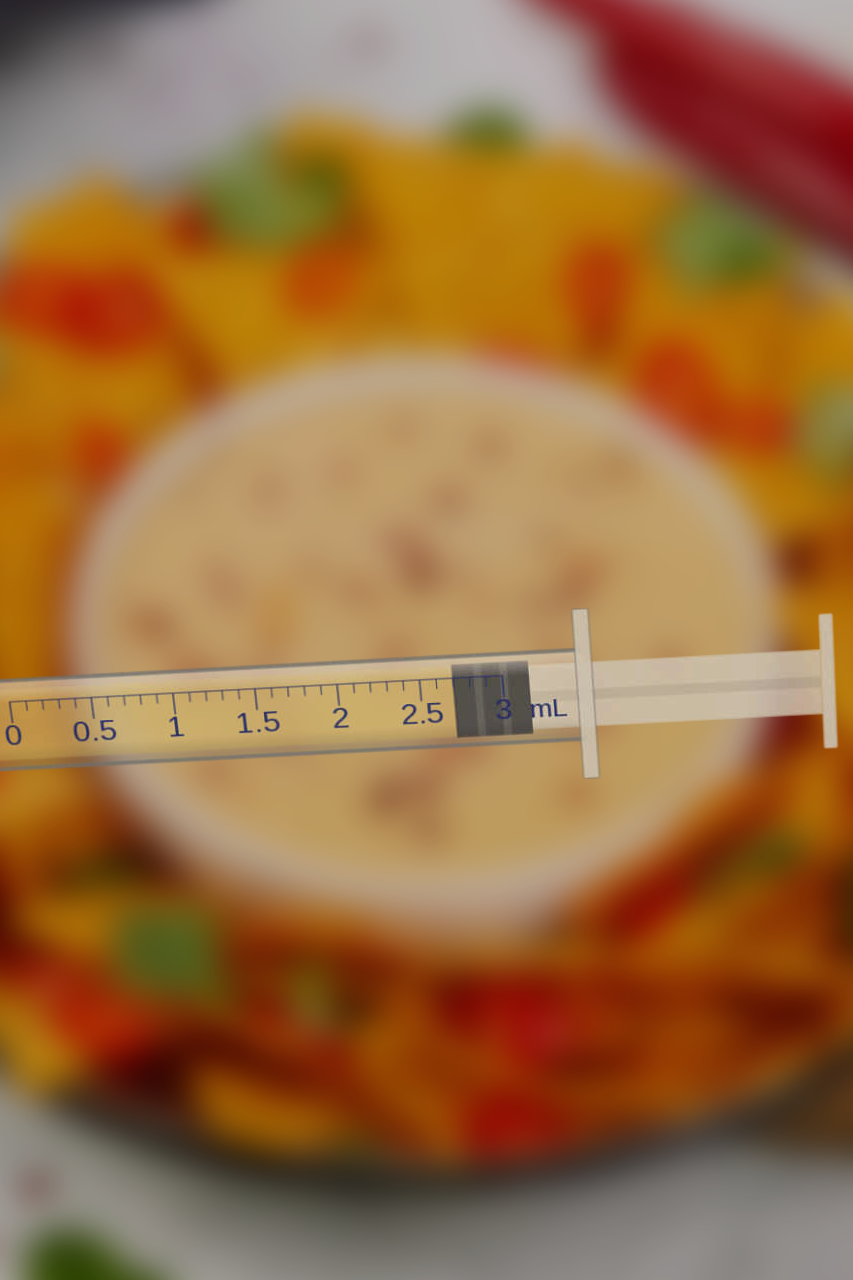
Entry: value=2.7 unit=mL
